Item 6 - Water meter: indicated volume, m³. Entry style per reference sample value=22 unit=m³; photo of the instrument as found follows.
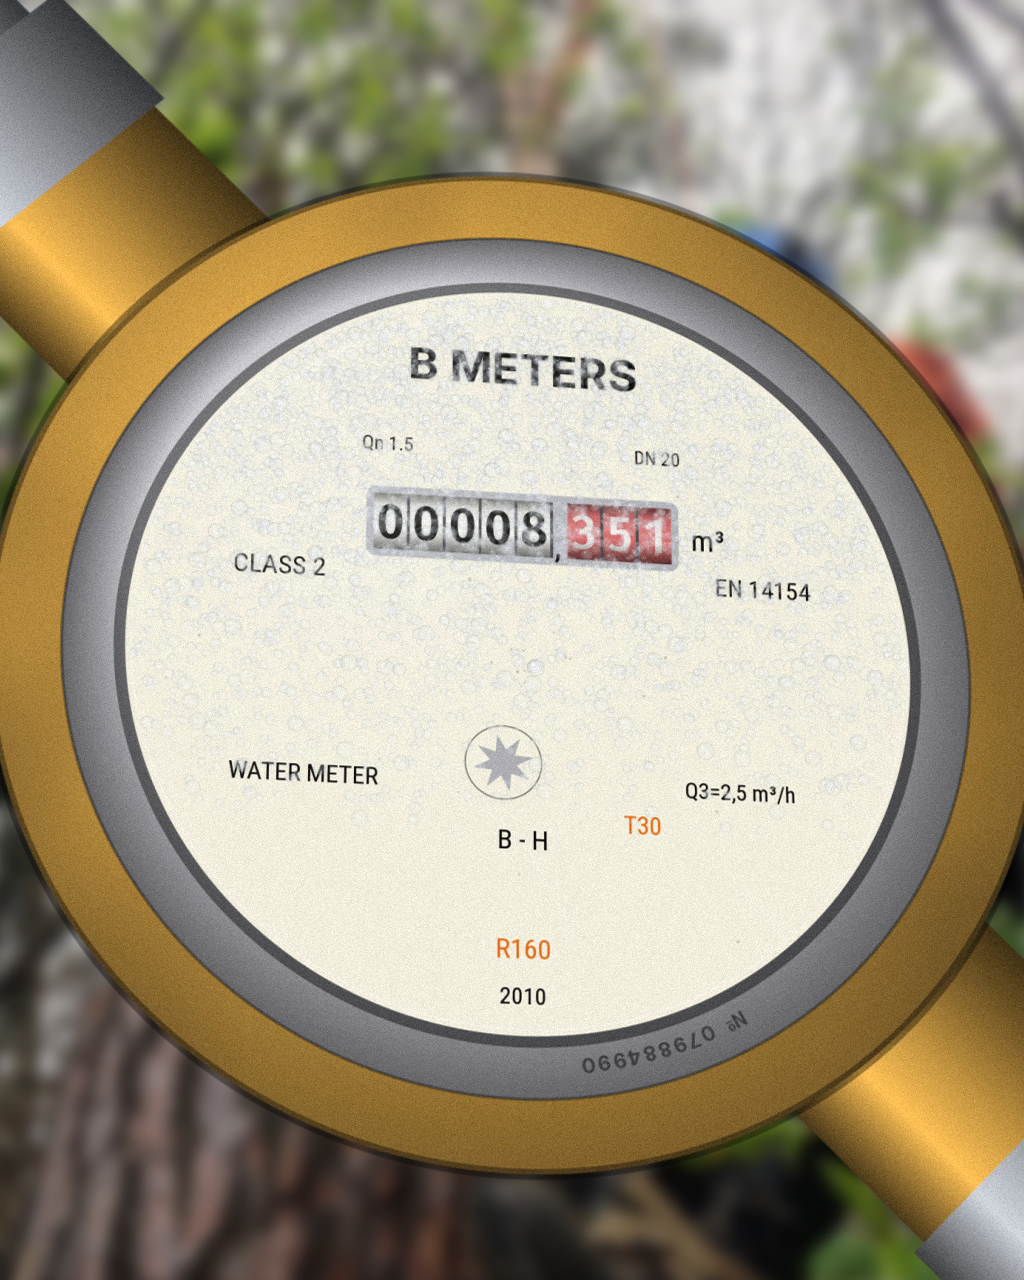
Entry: value=8.351 unit=m³
